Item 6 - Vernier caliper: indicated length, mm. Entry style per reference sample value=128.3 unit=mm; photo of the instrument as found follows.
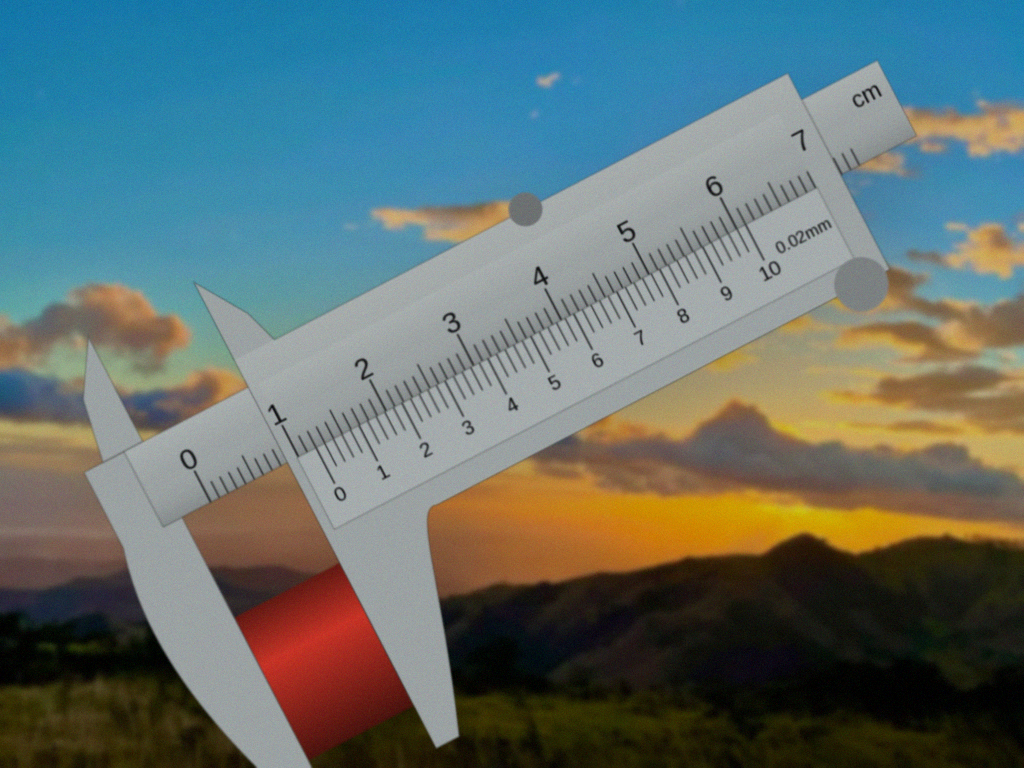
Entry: value=12.0 unit=mm
